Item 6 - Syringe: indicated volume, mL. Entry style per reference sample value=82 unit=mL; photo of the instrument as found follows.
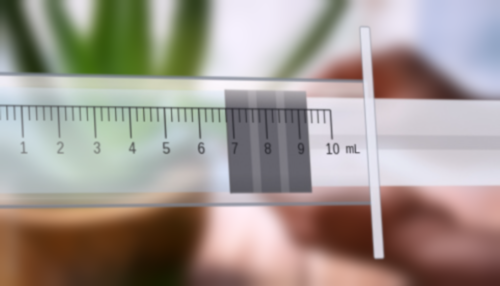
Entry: value=6.8 unit=mL
